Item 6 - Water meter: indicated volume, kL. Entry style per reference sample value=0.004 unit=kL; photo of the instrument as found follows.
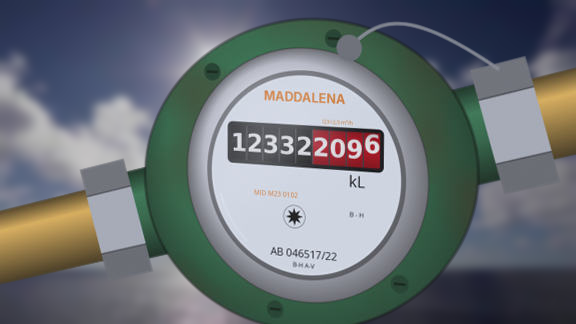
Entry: value=12332.2096 unit=kL
